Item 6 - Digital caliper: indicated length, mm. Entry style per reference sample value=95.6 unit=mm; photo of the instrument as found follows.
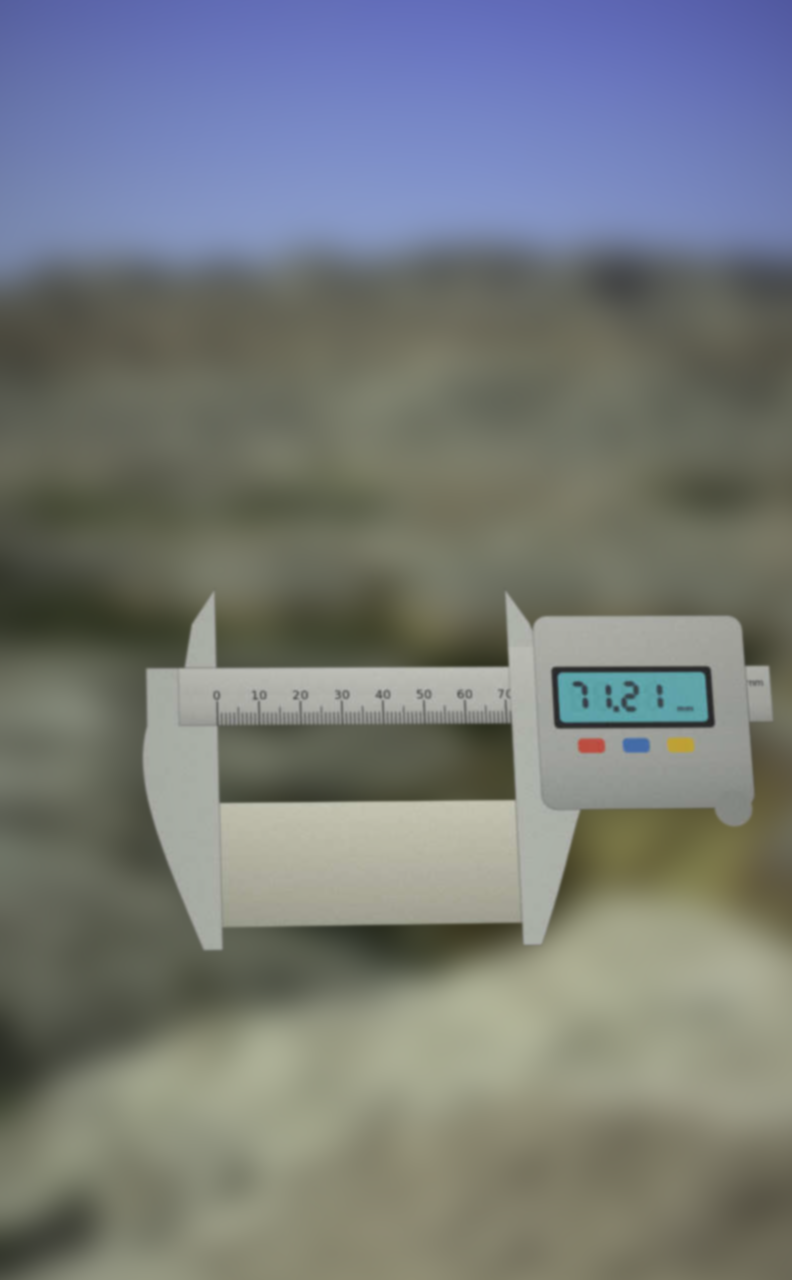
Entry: value=71.21 unit=mm
